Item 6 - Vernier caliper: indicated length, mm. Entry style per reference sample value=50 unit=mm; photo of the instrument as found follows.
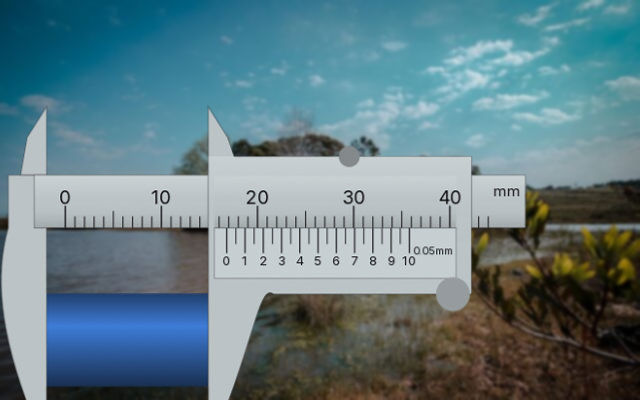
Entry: value=16.8 unit=mm
